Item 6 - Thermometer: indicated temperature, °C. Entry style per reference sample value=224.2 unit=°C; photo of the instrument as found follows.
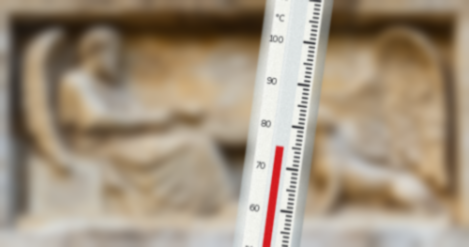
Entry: value=75 unit=°C
